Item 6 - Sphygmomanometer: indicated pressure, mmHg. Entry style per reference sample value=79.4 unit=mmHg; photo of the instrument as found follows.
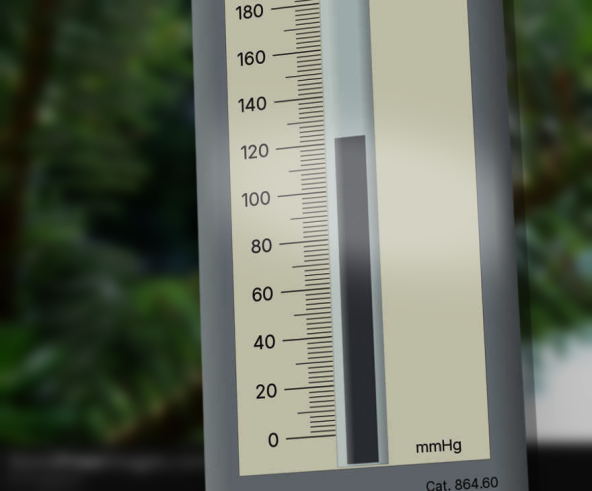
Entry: value=122 unit=mmHg
